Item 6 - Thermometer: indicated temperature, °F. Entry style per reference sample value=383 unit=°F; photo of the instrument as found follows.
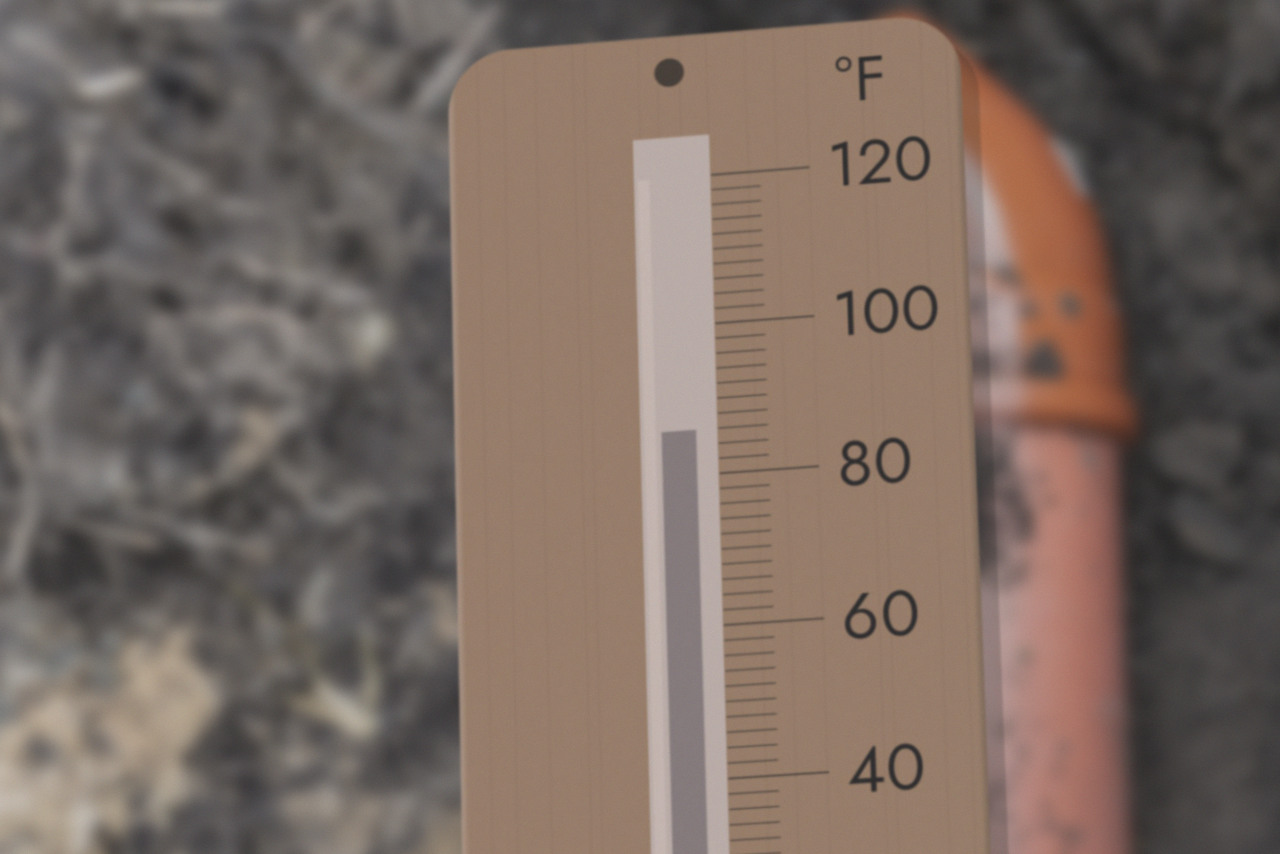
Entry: value=86 unit=°F
